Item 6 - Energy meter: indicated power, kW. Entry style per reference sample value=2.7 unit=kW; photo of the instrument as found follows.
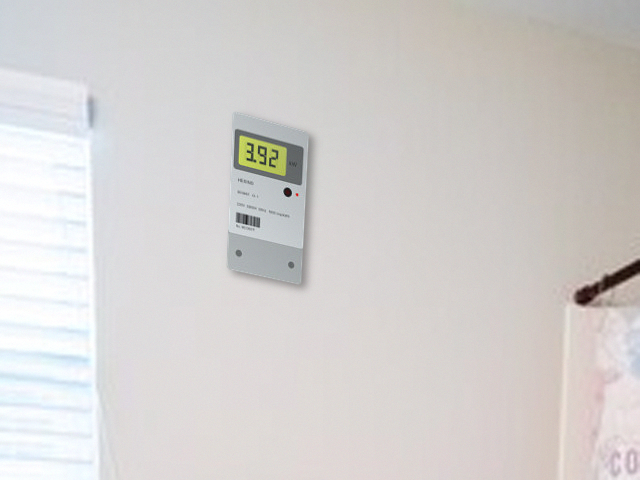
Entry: value=3.92 unit=kW
